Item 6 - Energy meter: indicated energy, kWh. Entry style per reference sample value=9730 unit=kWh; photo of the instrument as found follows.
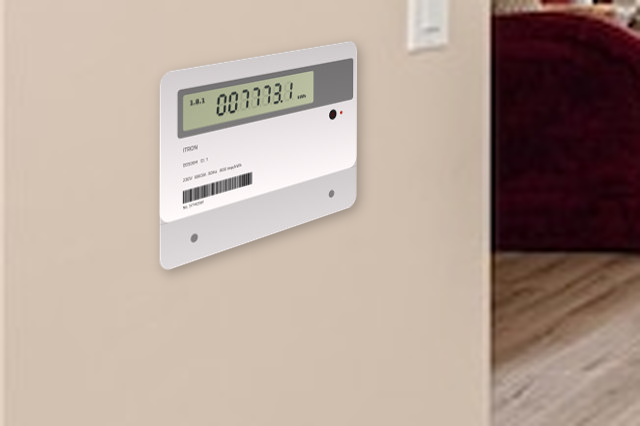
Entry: value=7773.1 unit=kWh
